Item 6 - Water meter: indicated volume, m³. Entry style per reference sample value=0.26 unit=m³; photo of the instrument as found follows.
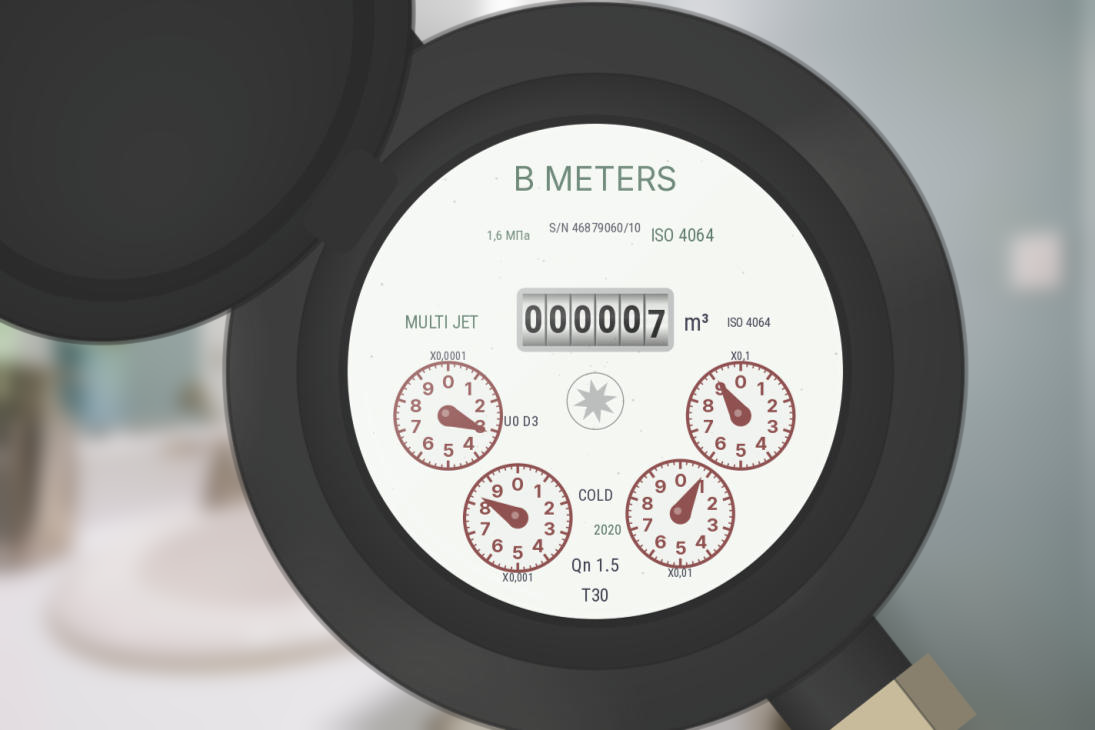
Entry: value=6.9083 unit=m³
